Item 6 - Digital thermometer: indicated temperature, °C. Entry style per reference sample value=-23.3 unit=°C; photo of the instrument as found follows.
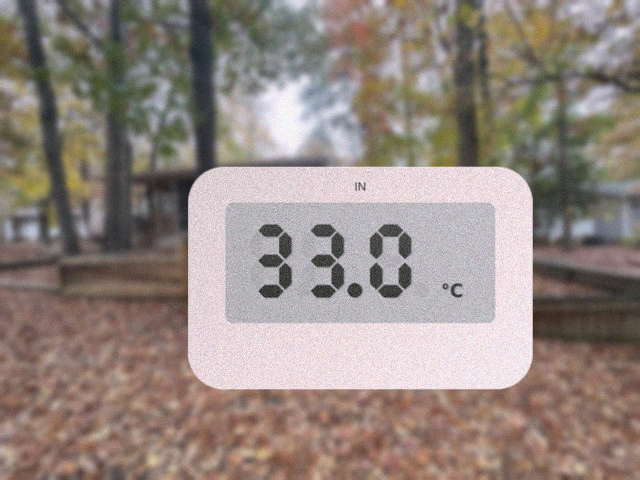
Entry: value=33.0 unit=°C
